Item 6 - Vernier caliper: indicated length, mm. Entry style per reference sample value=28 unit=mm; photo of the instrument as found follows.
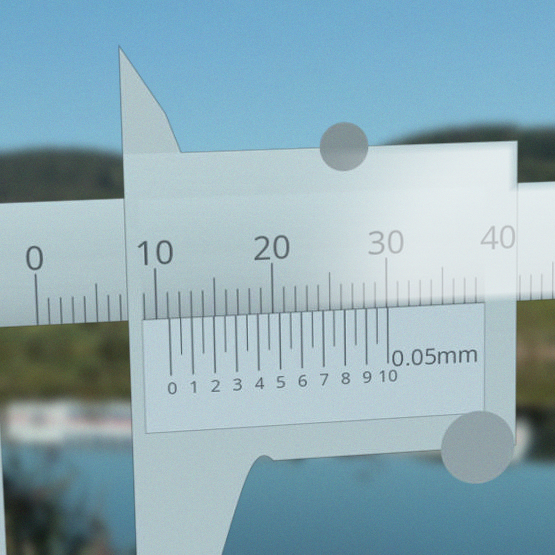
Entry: value=11.1 unit=mm
